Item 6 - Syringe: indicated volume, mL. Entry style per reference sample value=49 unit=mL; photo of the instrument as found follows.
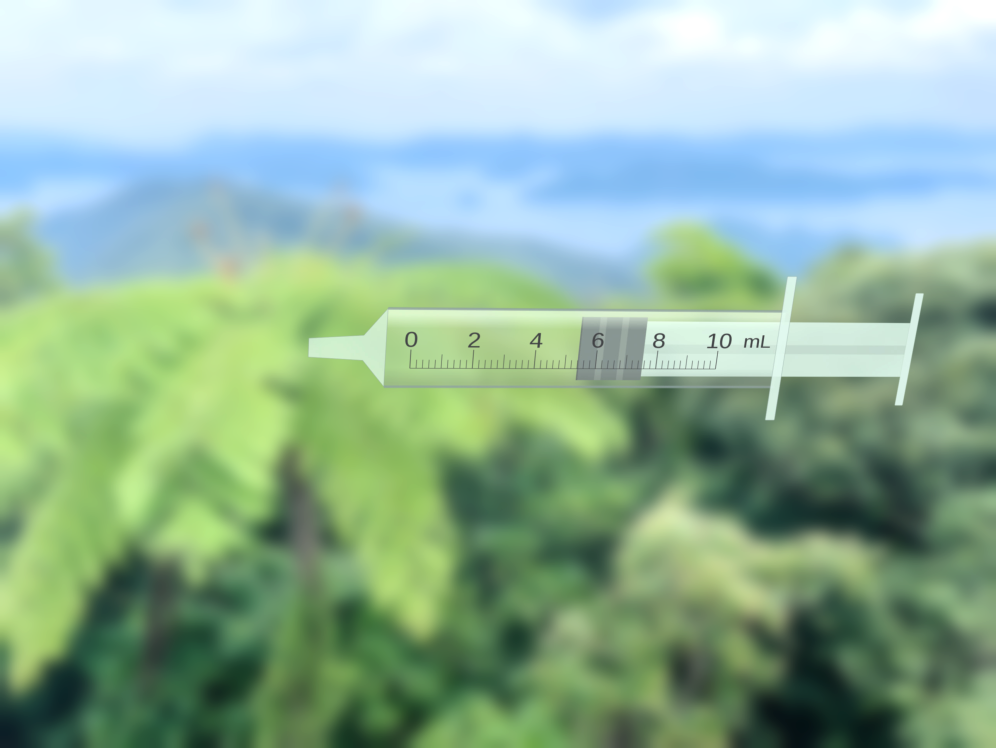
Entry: value=5.4 unit=mL
